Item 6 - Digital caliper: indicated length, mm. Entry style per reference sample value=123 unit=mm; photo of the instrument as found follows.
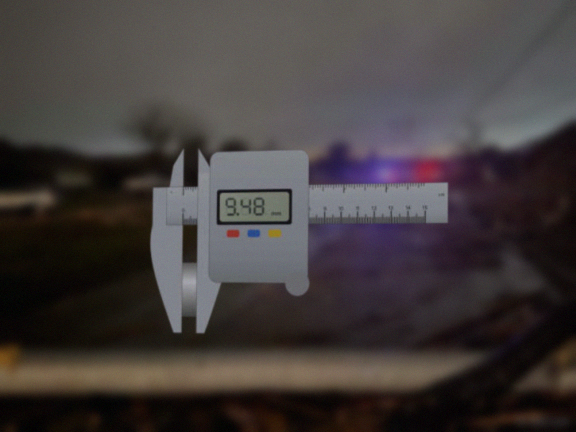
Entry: value=9.48 unit=mm
